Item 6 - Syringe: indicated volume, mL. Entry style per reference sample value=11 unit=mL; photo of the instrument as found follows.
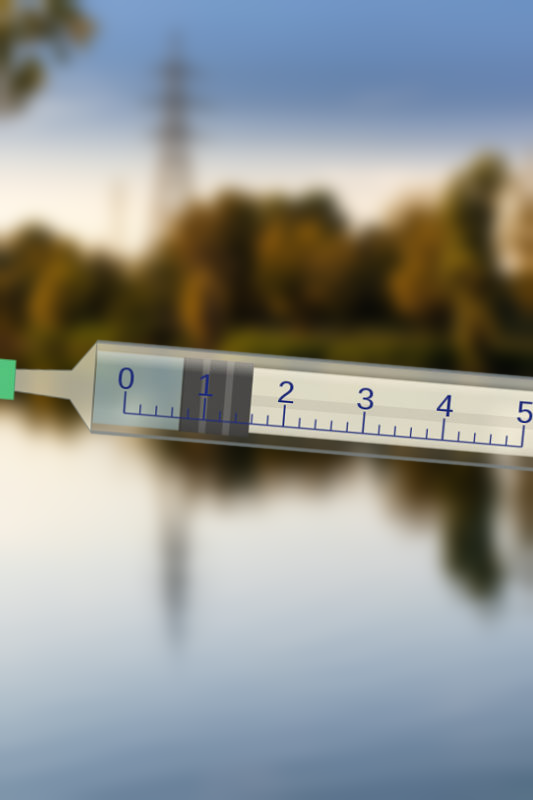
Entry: value=0.7 unit=mL
